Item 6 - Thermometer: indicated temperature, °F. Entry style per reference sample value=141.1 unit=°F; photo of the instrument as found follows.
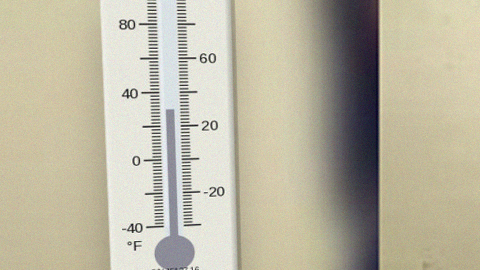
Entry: value=30 unit=°F
